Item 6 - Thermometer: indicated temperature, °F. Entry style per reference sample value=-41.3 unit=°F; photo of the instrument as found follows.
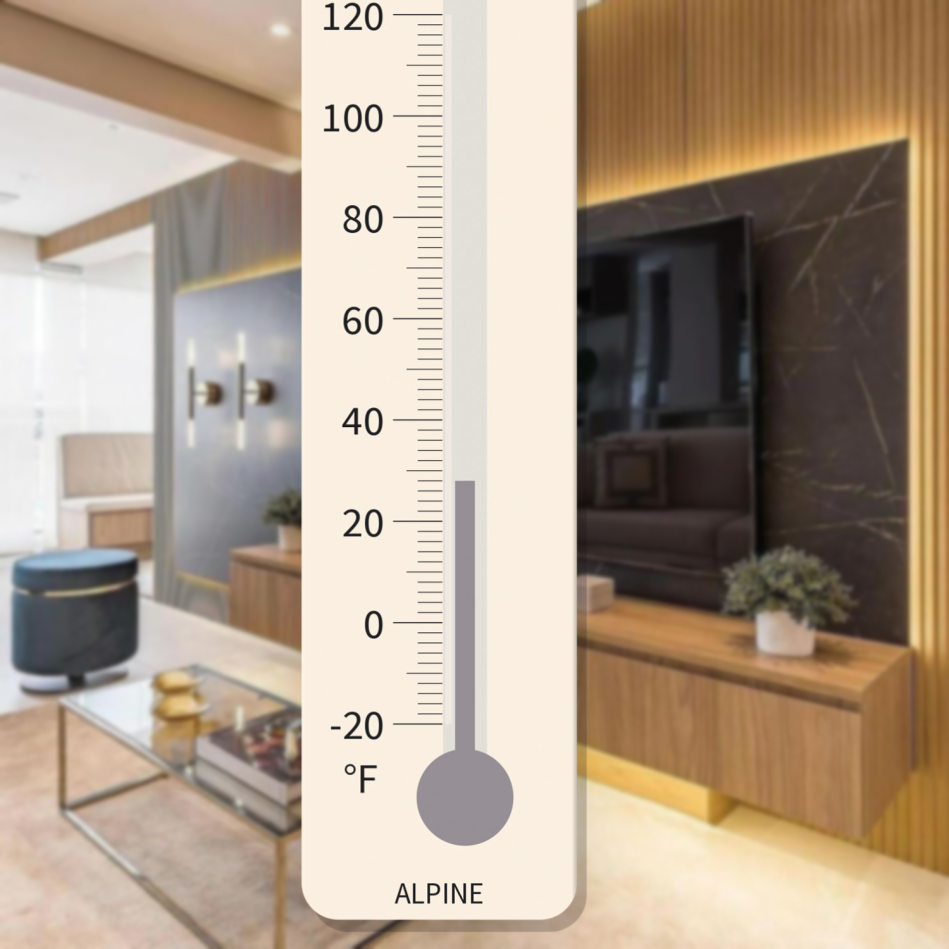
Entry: value=28 unit=°F
